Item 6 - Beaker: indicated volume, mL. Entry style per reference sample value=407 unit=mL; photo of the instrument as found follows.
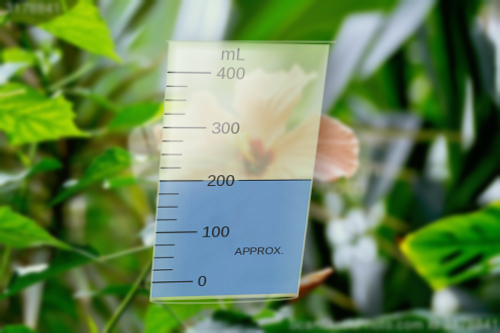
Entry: value=200 unit=mL
